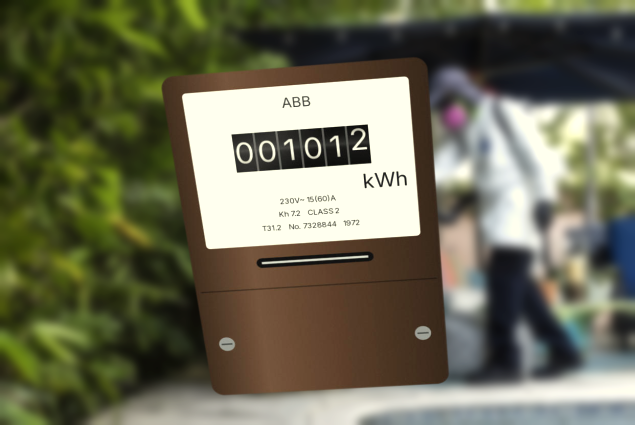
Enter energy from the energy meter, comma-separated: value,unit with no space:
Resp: 1012,kWh
